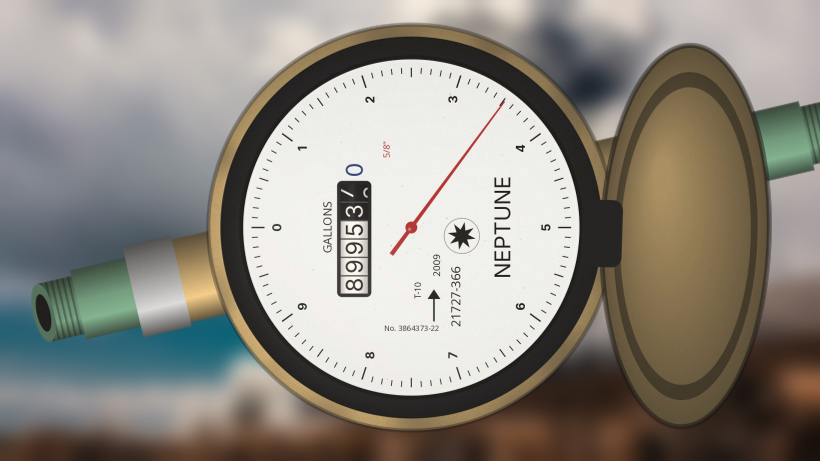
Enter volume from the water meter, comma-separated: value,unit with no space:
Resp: 8995373.5,gal
